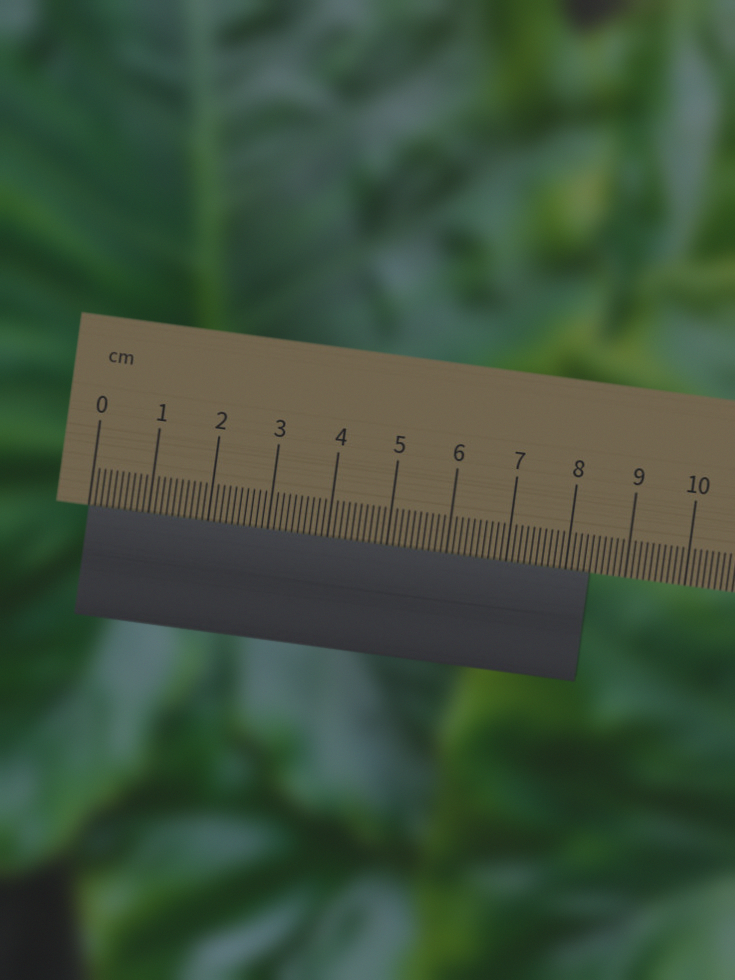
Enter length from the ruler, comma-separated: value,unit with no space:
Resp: 8.4,cm
